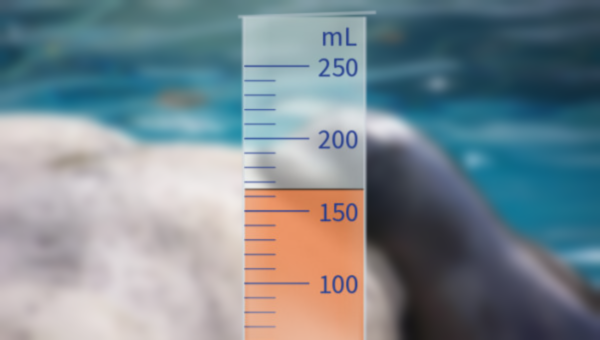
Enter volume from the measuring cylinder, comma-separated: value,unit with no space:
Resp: 165,mL
